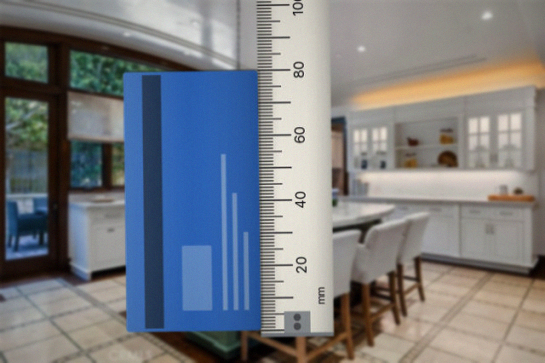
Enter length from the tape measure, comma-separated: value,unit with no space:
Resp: 80,mm
